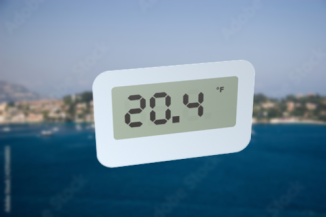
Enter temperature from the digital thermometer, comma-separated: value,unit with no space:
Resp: 20.4,°F
